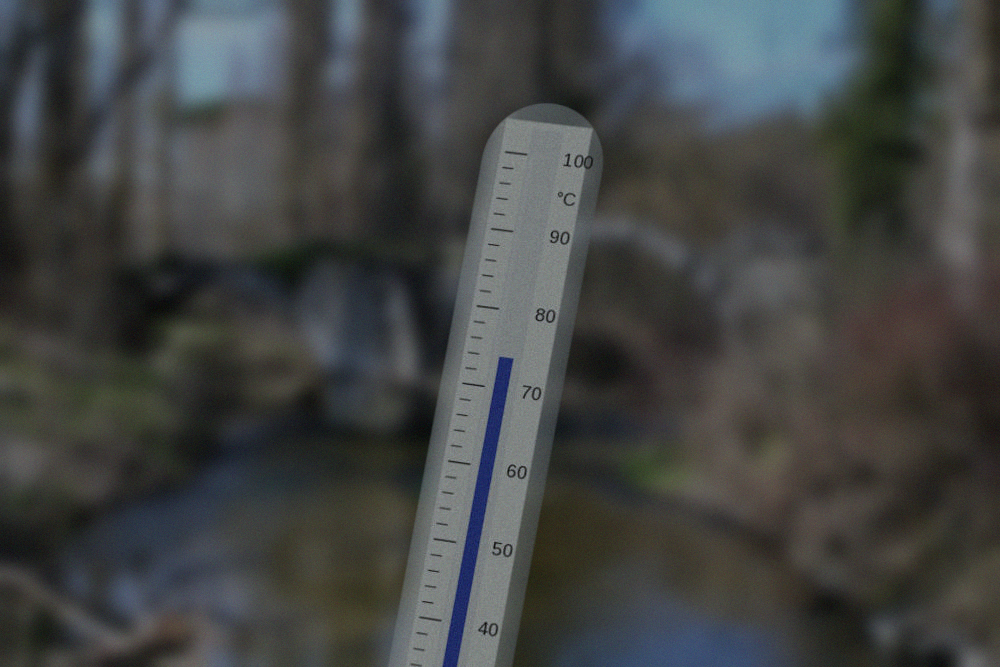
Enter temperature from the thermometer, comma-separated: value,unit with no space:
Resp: 74,°C
